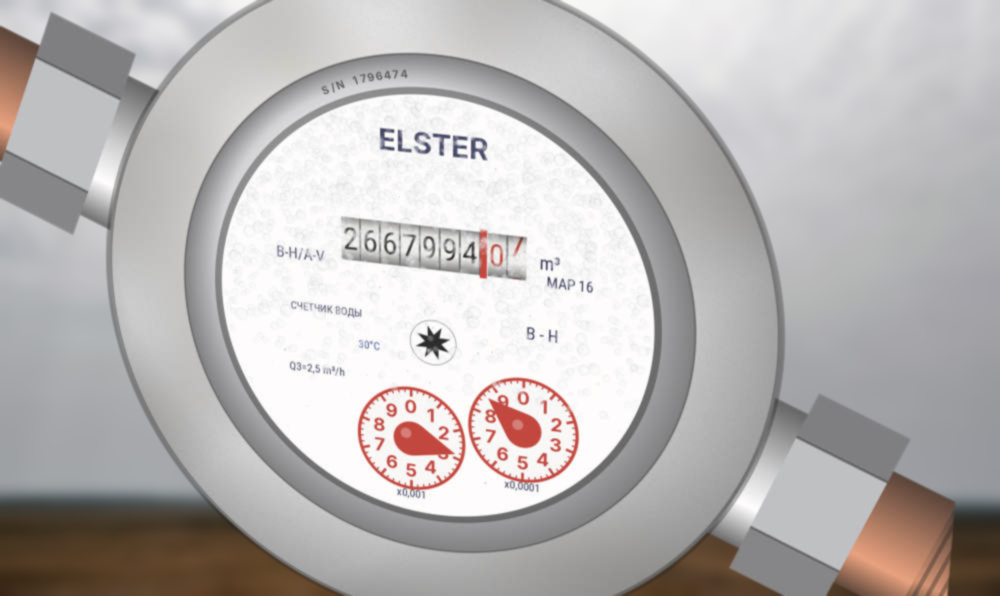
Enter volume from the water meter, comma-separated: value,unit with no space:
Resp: 2667994.0728,m³
